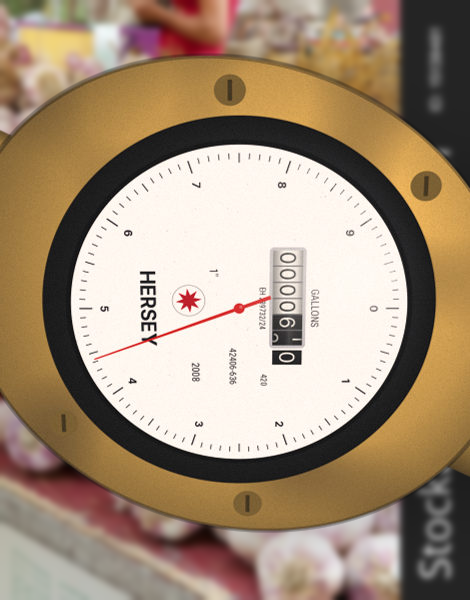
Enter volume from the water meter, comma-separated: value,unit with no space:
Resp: 614.4,gal
